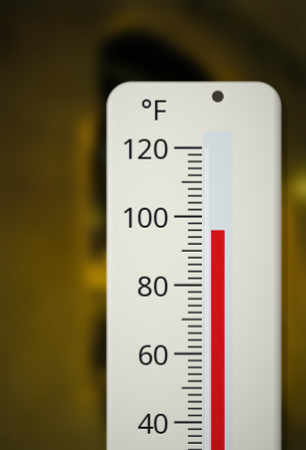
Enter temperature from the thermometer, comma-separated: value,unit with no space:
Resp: 96,°F
